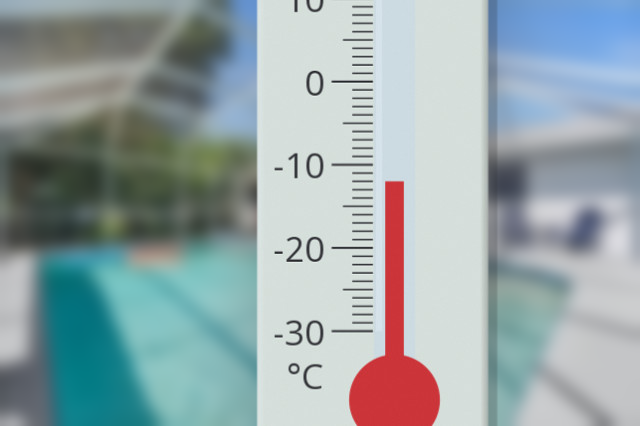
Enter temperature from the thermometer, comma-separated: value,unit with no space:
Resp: -12,°C
